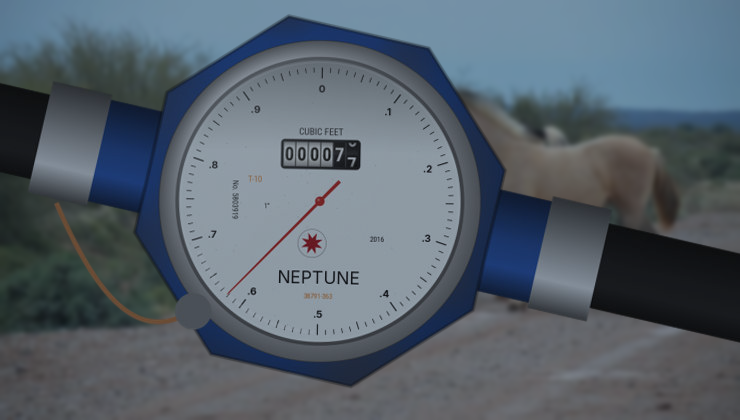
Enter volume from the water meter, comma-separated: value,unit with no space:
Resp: 76.62,ft³
